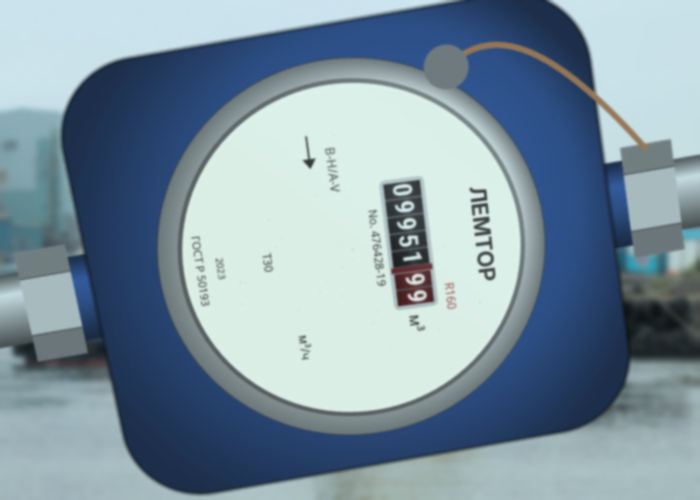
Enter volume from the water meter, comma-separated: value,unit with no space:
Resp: 9951.99,m³
